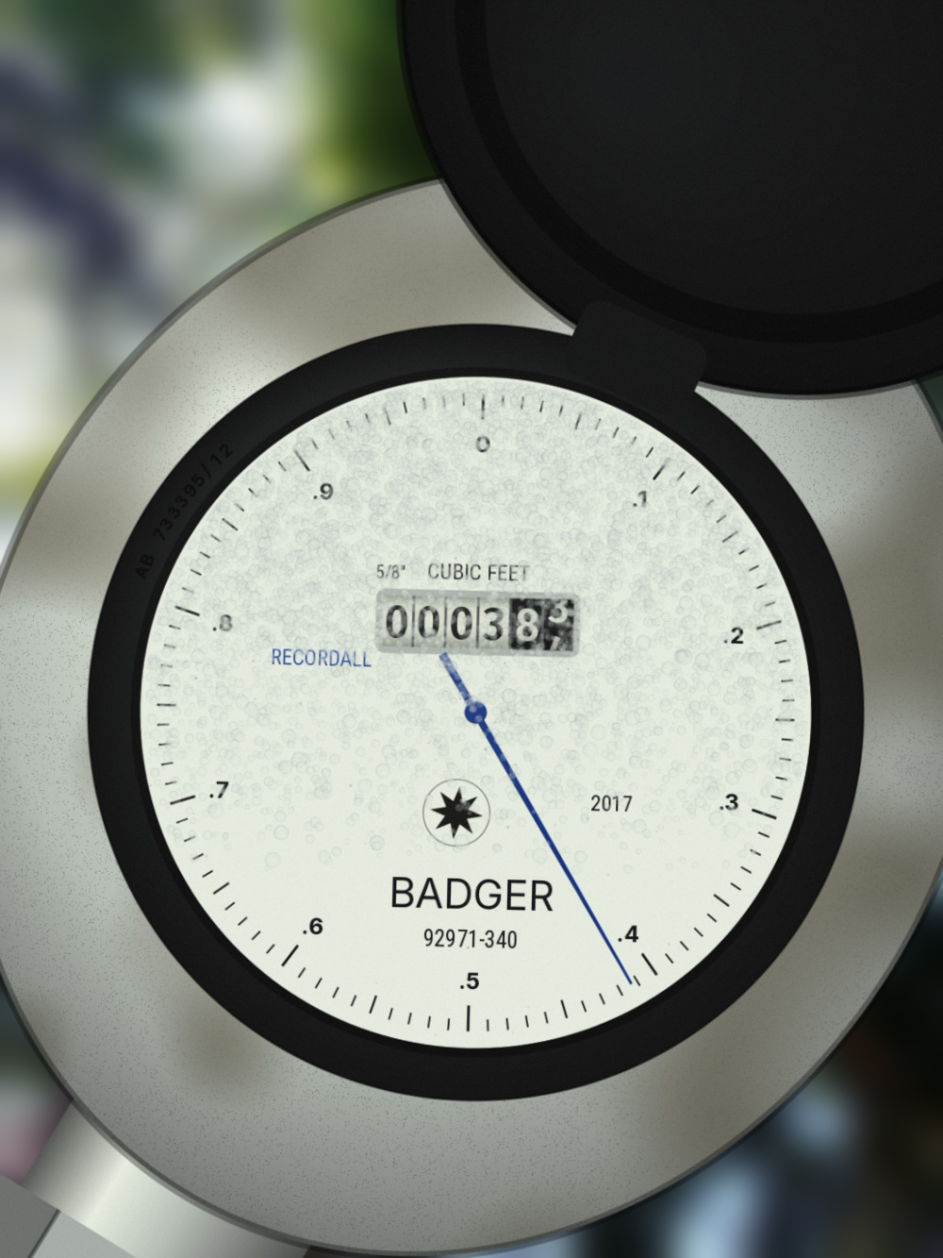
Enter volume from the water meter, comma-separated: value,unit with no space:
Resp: 383.41,ft³
